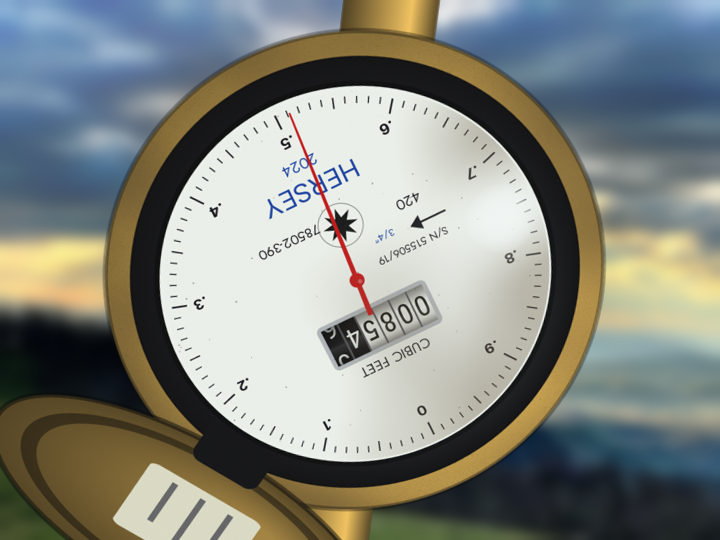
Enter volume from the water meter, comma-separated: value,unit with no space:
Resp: 8545.51,ft³
